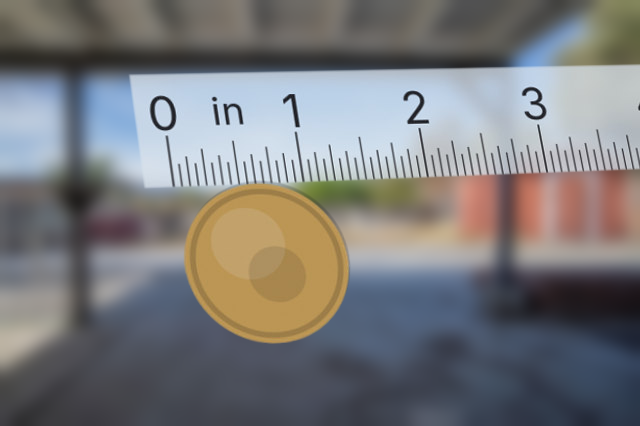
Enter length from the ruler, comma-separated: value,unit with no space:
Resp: 1.25,in
